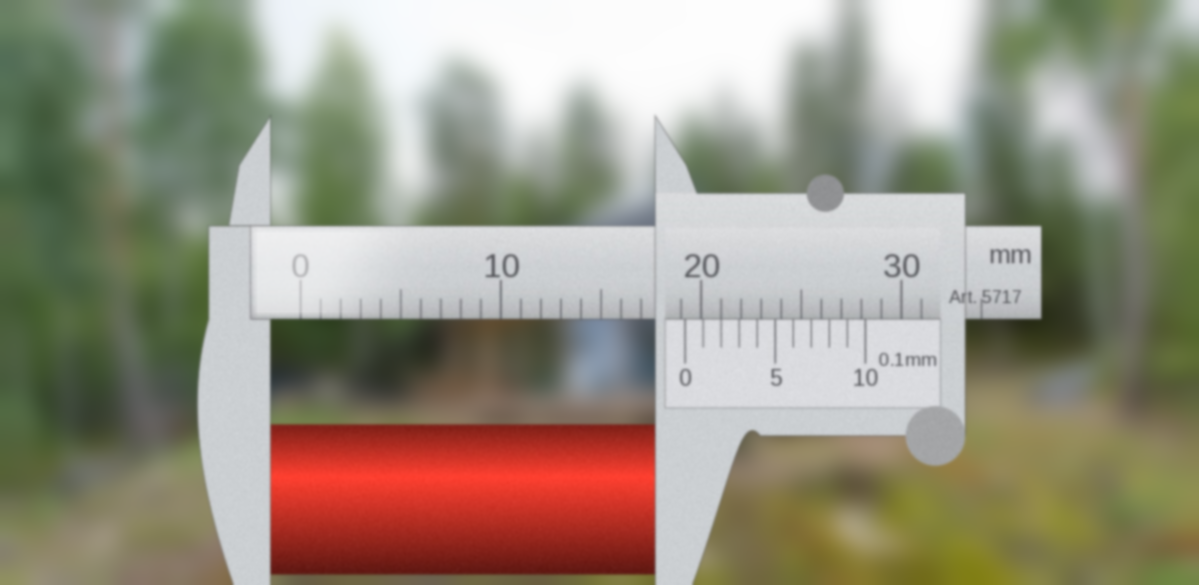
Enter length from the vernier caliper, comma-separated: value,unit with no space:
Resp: 19.2,mm
